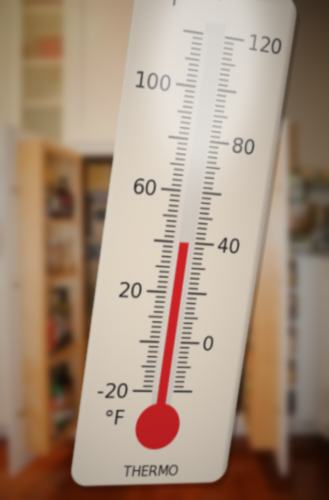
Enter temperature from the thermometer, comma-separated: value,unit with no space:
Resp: 40,°F
